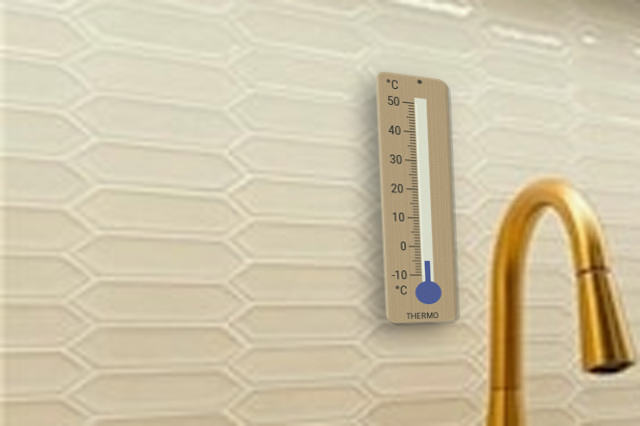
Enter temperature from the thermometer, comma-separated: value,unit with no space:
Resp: -5,°C
